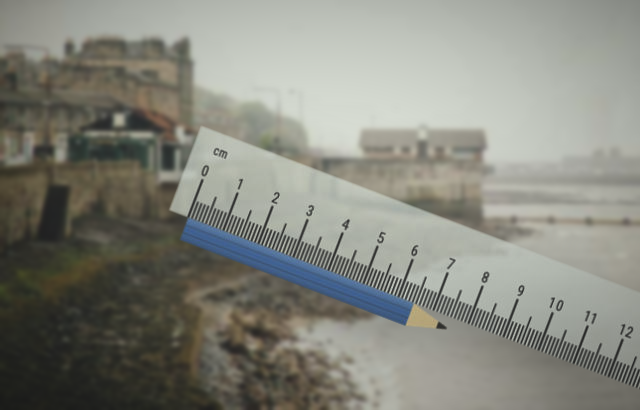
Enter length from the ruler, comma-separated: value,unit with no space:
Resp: 7.5,cm
